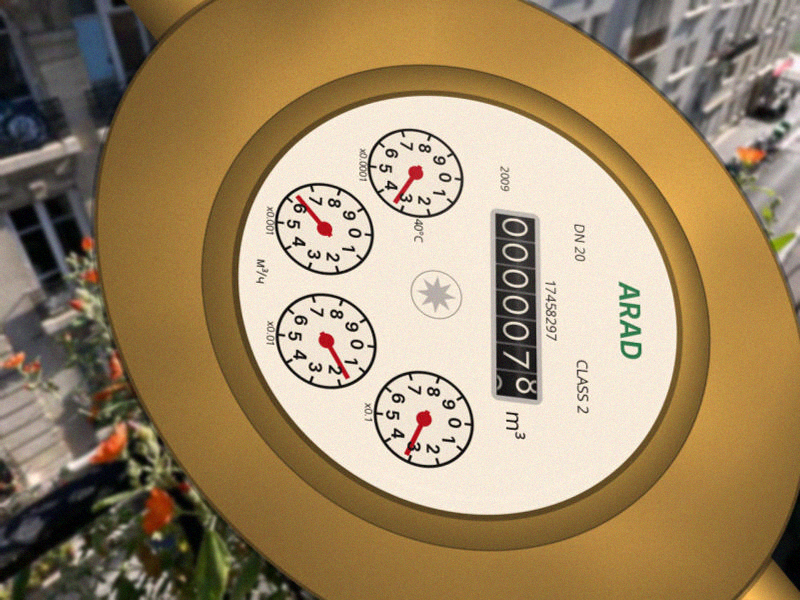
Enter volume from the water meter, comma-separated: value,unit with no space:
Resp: 78.3163,m³
